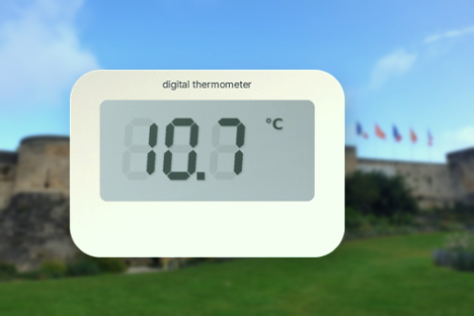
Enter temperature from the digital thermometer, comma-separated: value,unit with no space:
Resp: 10.7,°C
